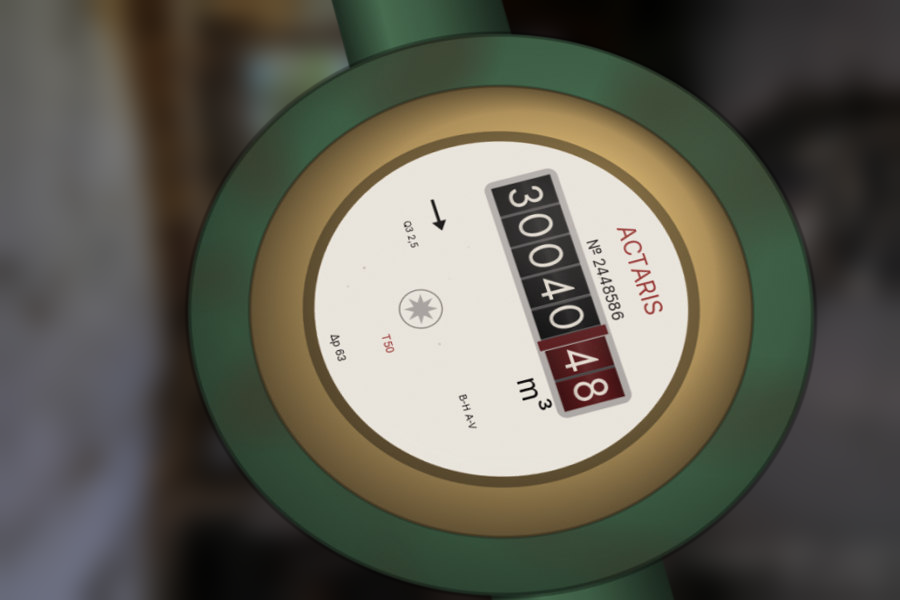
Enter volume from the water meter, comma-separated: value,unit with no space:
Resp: 30040.48,m³
